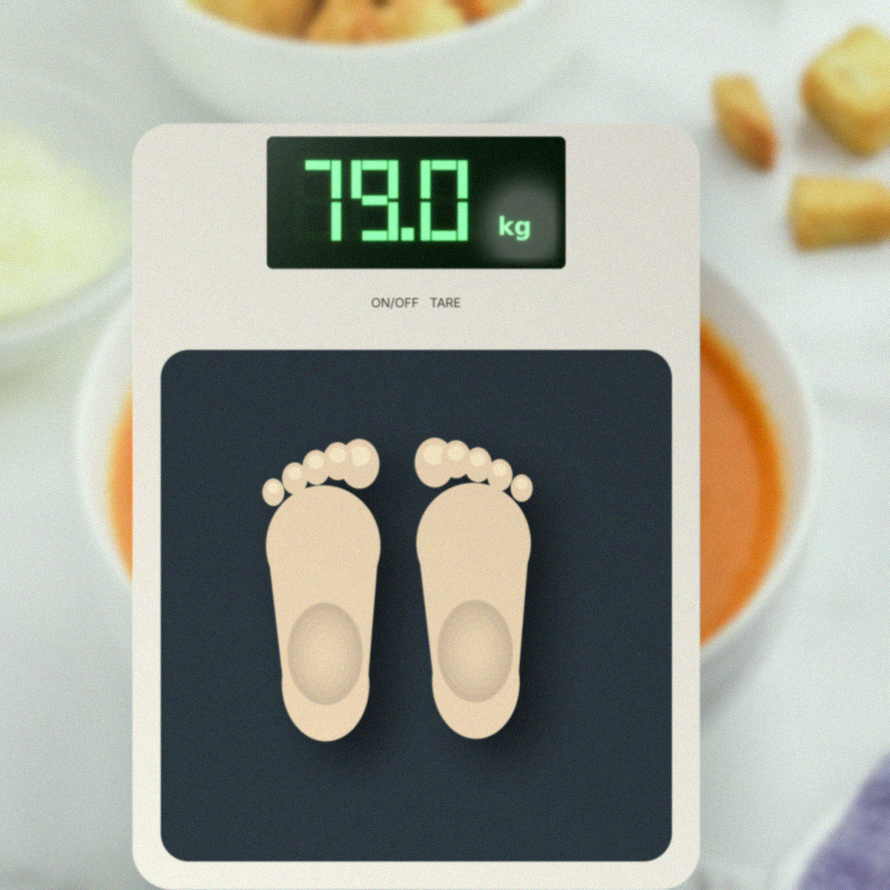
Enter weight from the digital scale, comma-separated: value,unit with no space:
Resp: 79.0,kg
